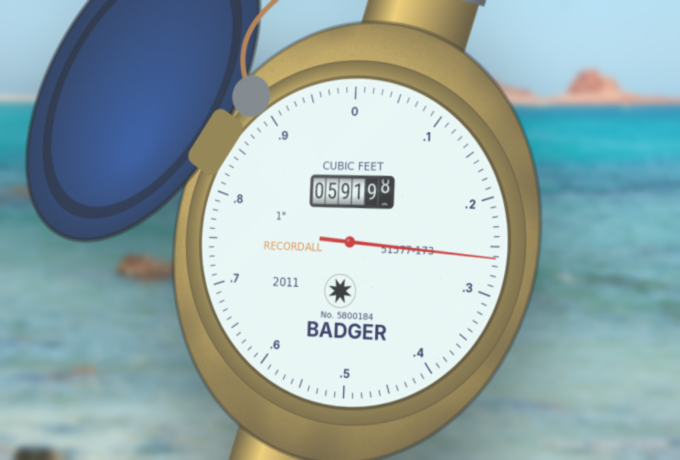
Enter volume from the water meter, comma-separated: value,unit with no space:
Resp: 59198.26,ft³
